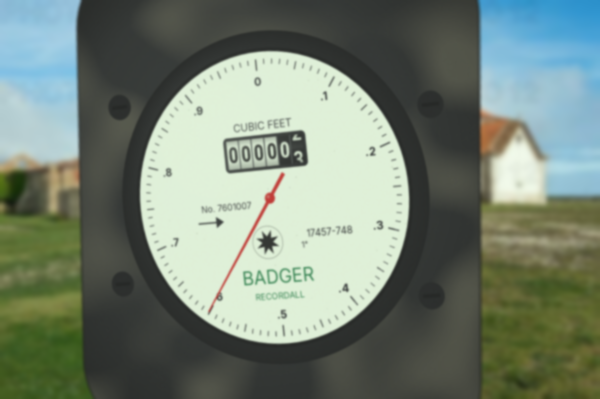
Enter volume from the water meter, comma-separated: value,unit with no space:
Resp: 2.60,ft³
